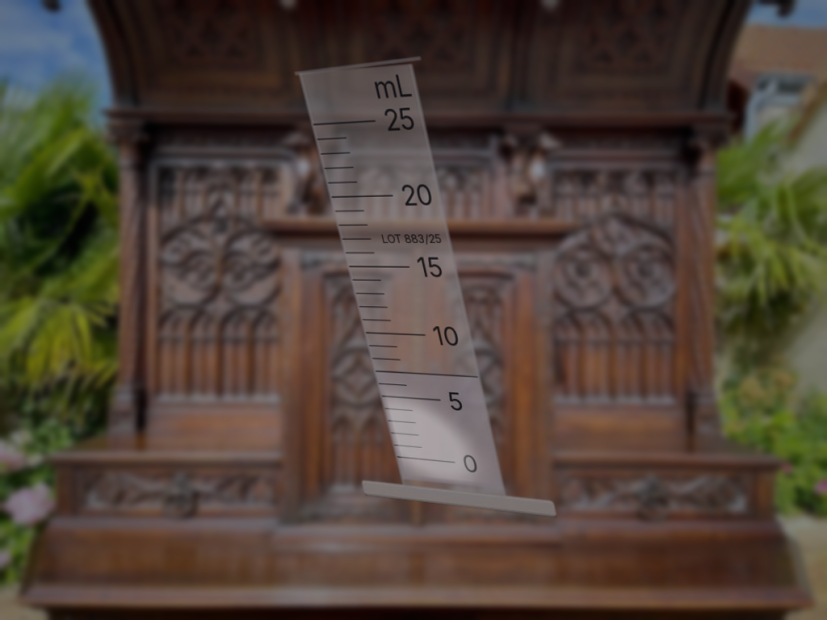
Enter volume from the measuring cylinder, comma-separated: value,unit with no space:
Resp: 7,mL
